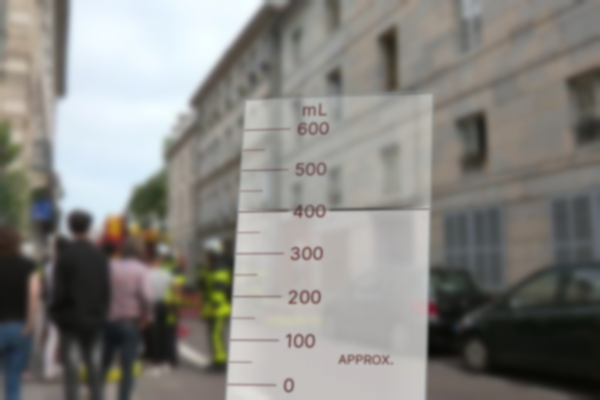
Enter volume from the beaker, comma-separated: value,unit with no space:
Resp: 400,mL
